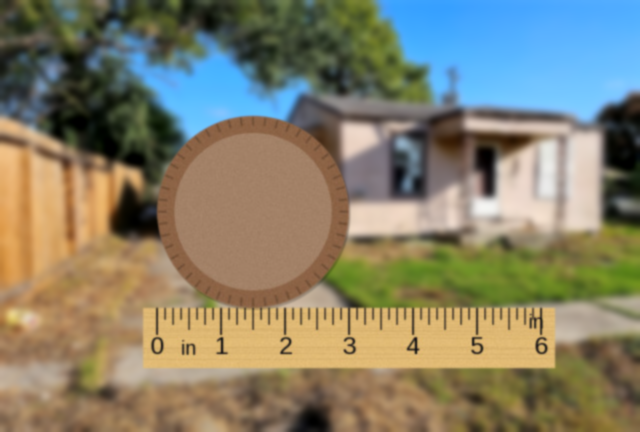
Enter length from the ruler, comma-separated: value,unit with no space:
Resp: 3,in
